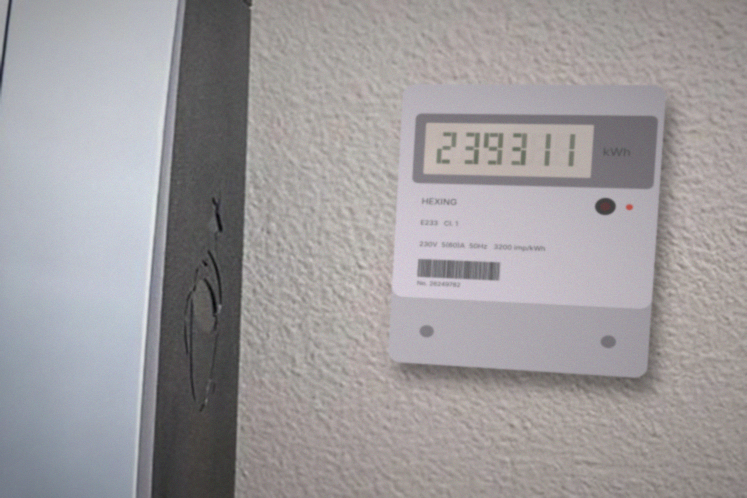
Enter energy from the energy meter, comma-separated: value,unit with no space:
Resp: 239311,kWh
